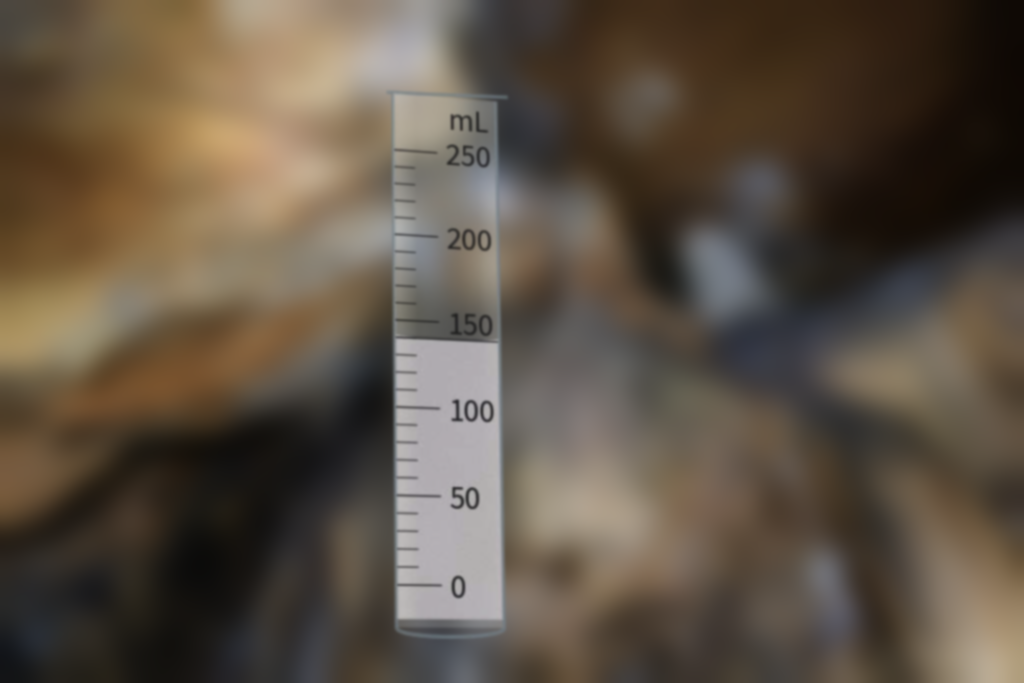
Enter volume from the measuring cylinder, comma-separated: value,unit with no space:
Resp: 140,mL
